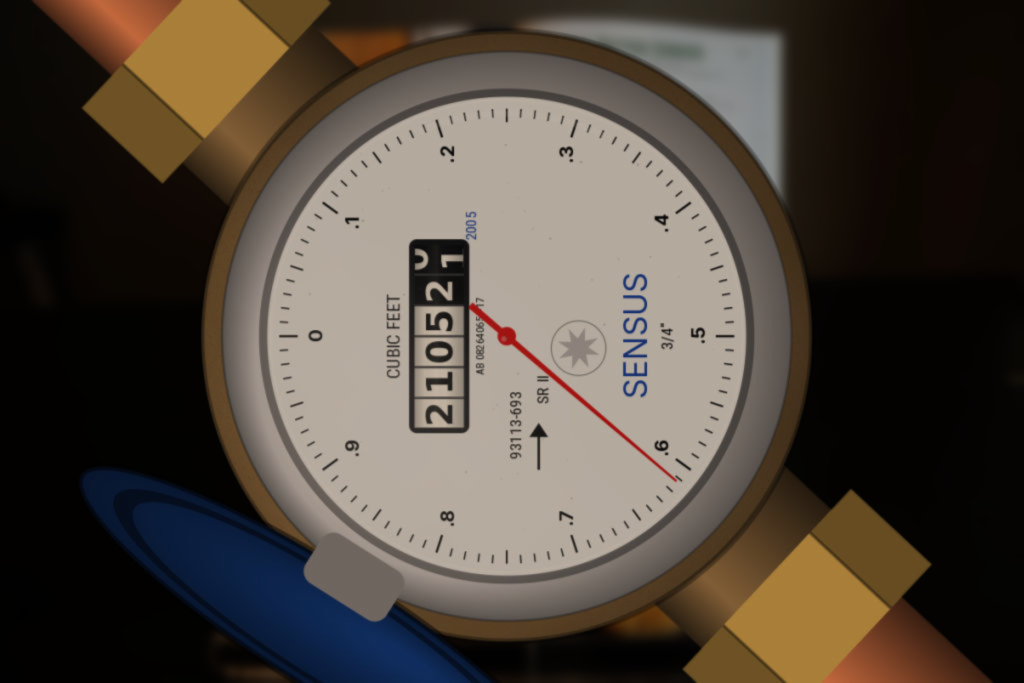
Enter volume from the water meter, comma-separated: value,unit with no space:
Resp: 210520.61,ft³
